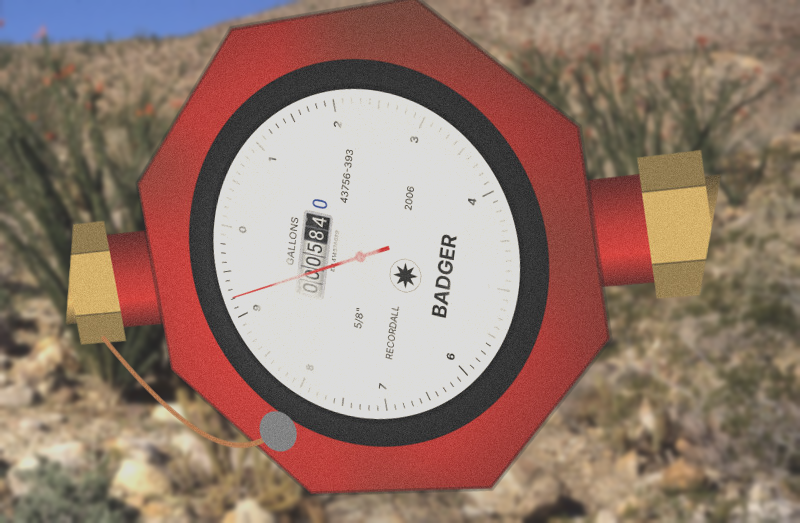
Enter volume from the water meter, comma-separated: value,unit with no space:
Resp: 5839.2,gal
